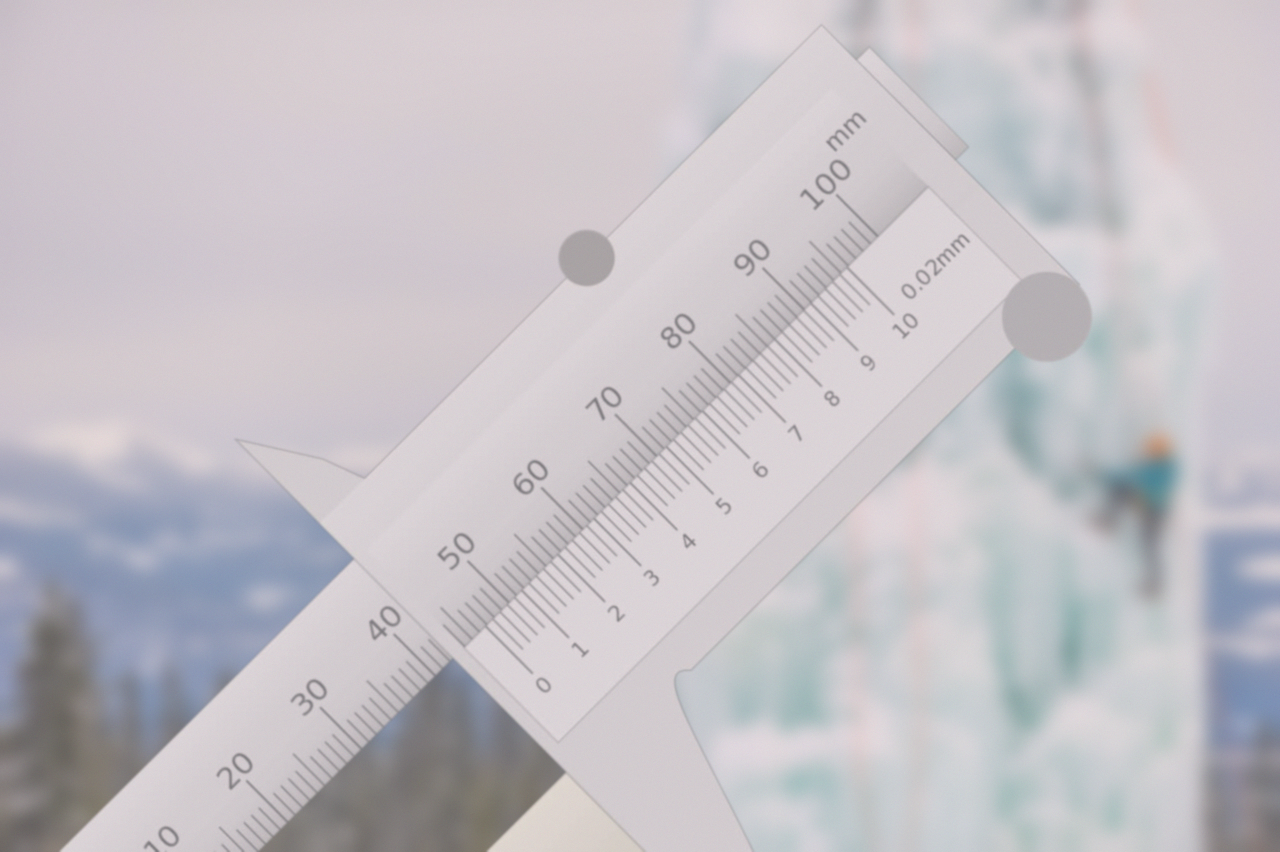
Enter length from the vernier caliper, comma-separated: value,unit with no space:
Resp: 46.8,mm
